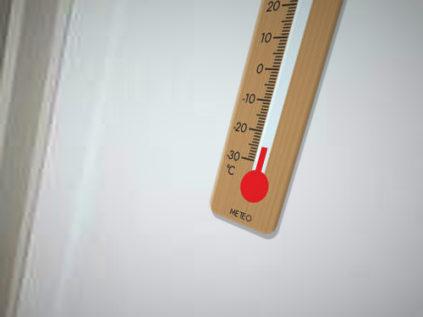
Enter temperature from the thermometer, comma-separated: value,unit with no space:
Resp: -25,°C
